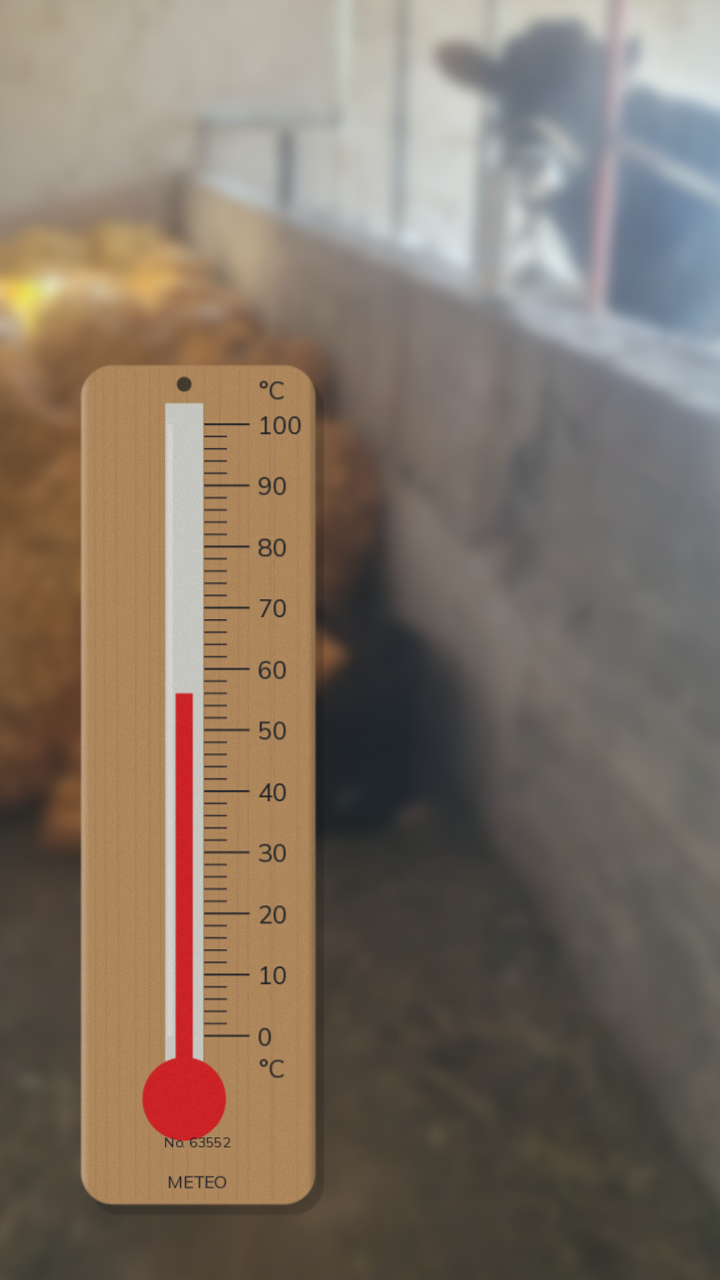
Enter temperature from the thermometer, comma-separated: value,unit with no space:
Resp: 56,°C
